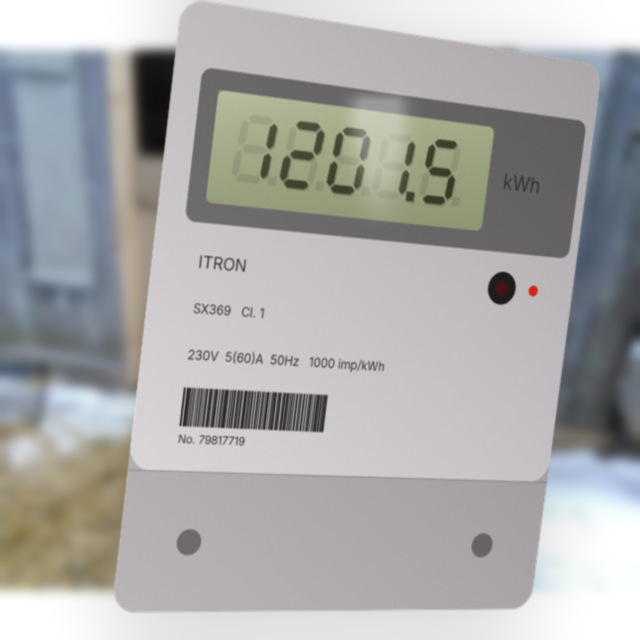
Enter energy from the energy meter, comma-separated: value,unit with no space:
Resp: 1201.5,kWh
